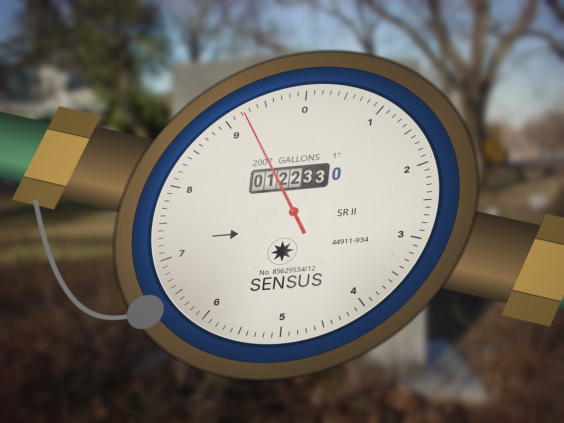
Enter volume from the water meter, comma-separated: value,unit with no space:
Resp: 122329.2,gal
